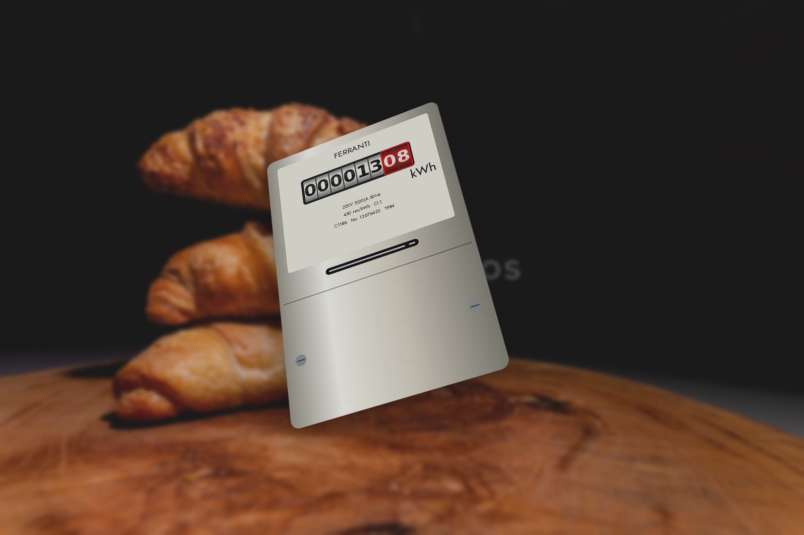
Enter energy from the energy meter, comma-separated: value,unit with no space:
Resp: 13.08,kWh
